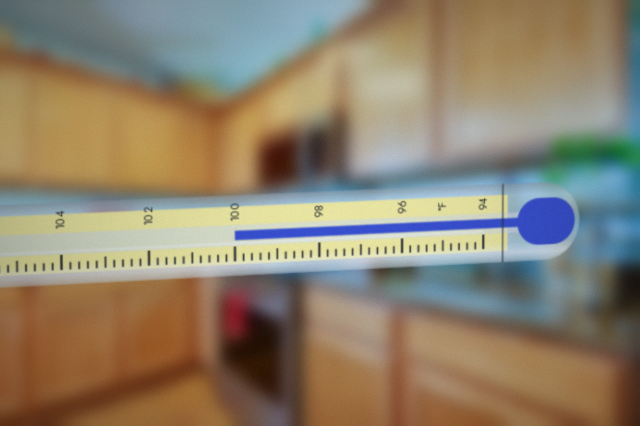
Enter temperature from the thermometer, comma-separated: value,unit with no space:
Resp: 100,°F
